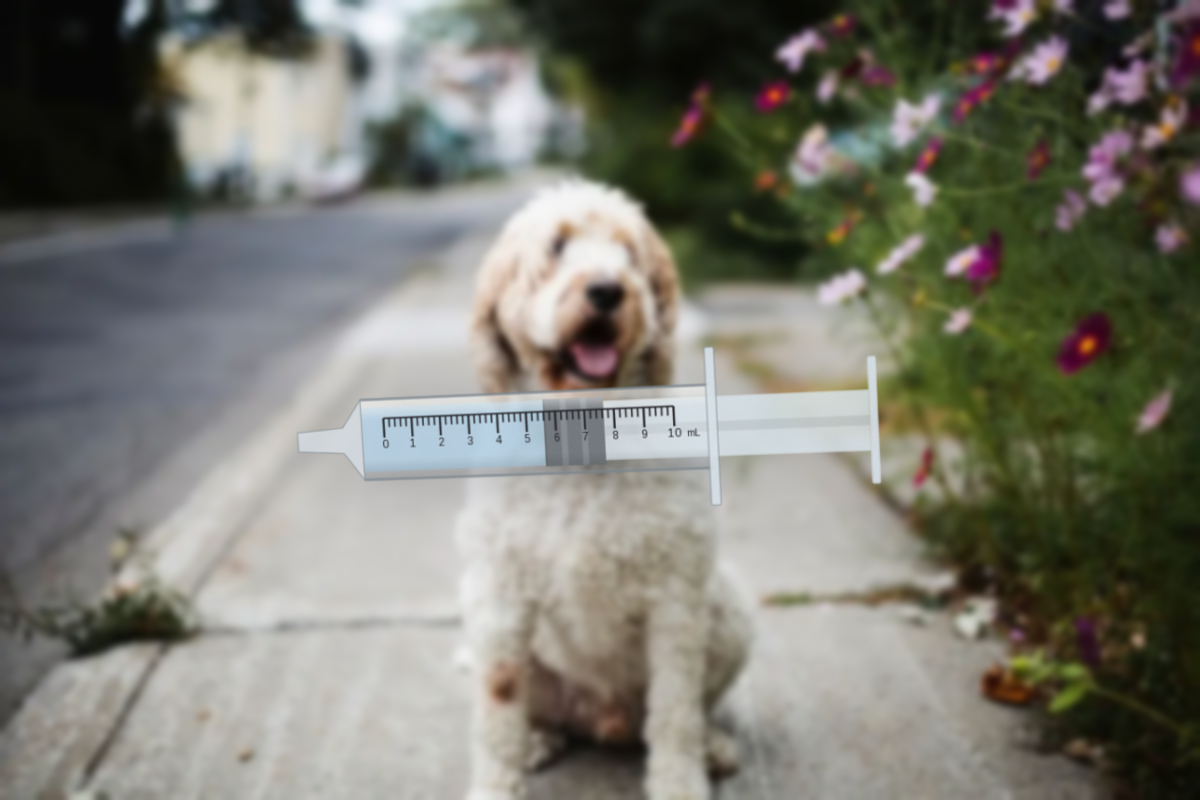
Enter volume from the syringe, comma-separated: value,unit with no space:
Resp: 5.6,mL
